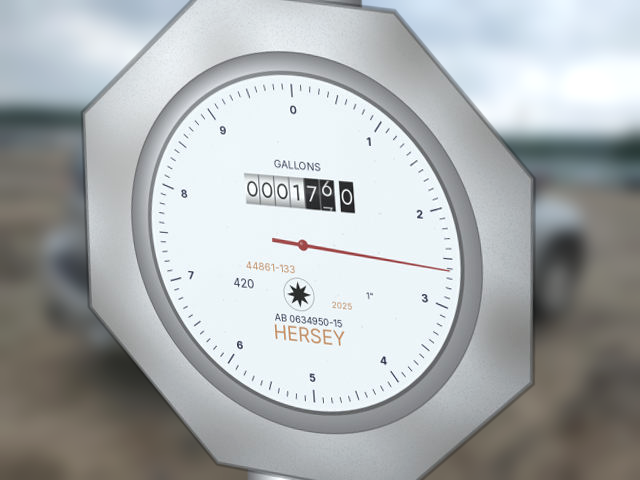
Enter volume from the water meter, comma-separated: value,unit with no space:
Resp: 1762.6,gal
